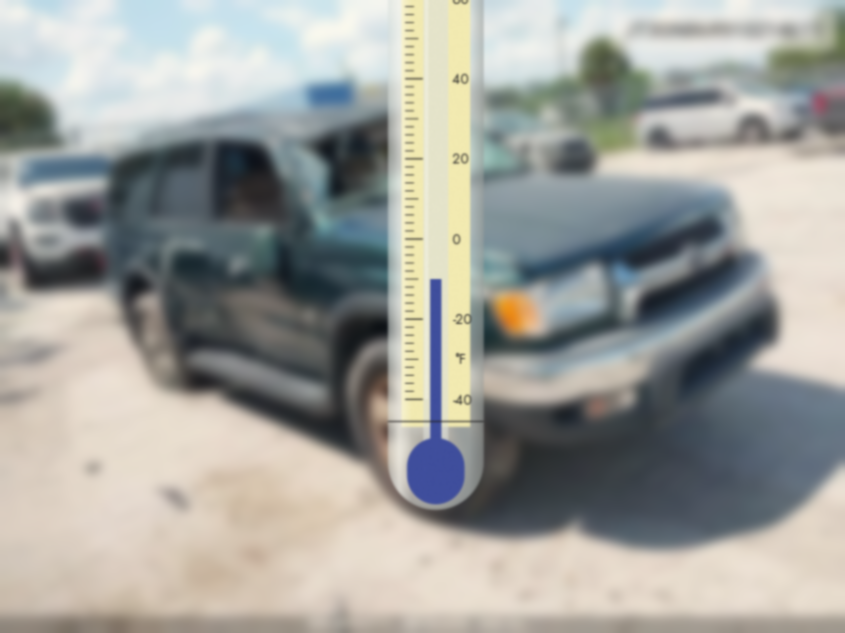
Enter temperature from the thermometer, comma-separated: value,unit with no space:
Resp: -10,°F
